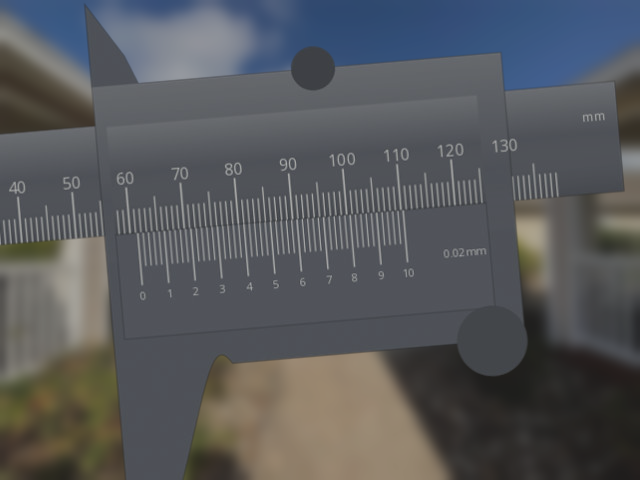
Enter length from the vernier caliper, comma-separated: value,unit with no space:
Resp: 61.4,mm
